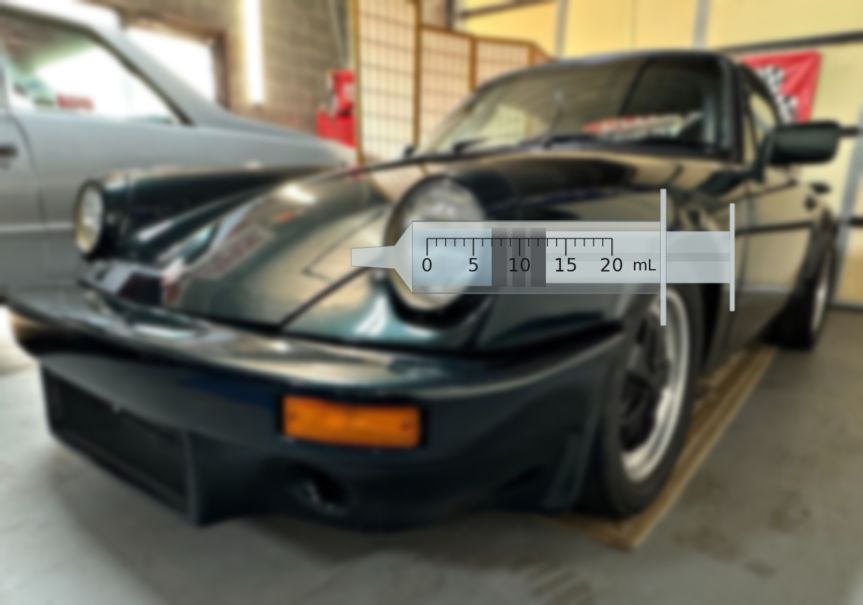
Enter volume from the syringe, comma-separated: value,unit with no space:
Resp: 7,mL
